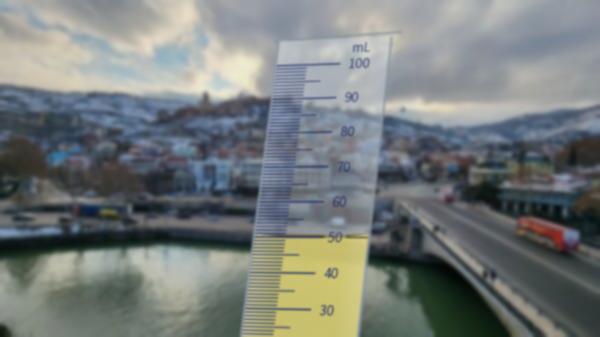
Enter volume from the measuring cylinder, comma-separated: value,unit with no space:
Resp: 50,mL
